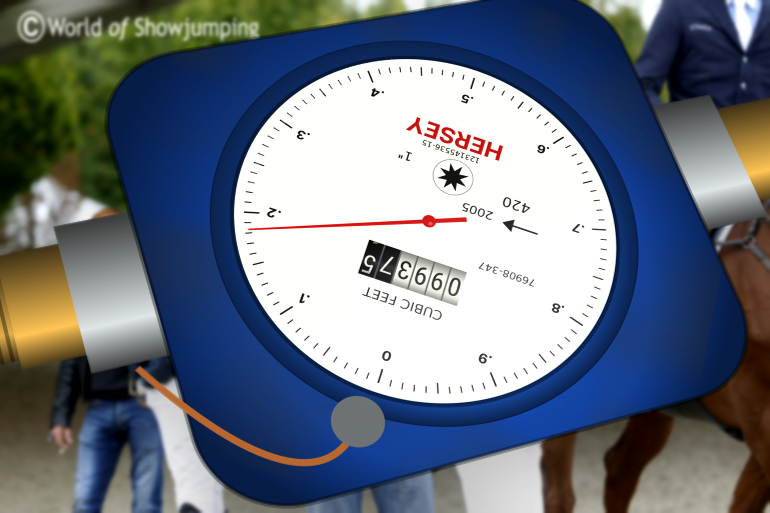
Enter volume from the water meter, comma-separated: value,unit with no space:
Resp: 99375.18,ft³
